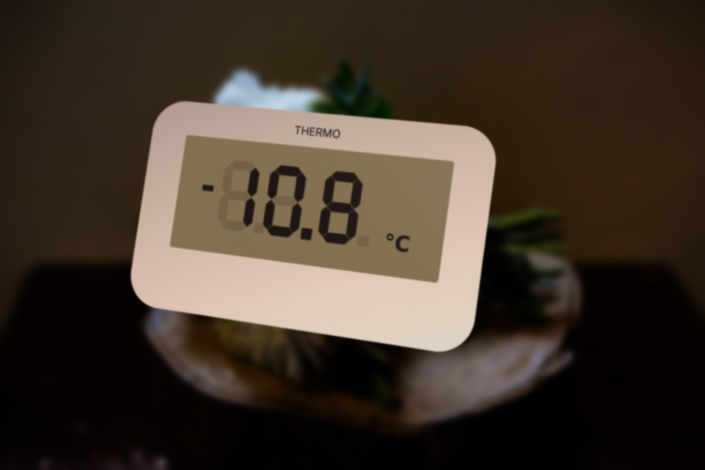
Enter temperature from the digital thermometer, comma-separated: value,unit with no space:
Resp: -10.8,°C
